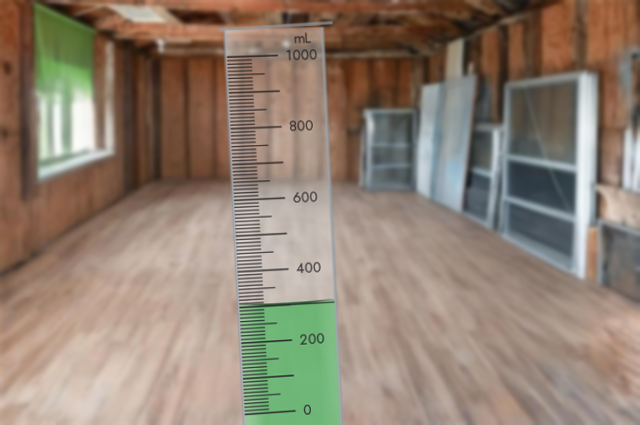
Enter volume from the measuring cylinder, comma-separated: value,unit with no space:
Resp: 300,mL
